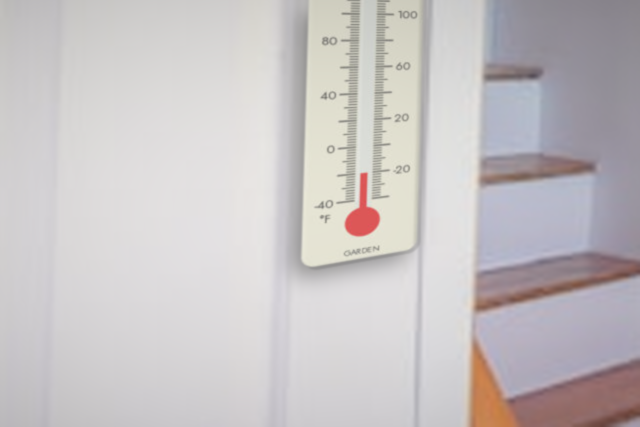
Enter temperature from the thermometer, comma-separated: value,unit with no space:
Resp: -20,°F
